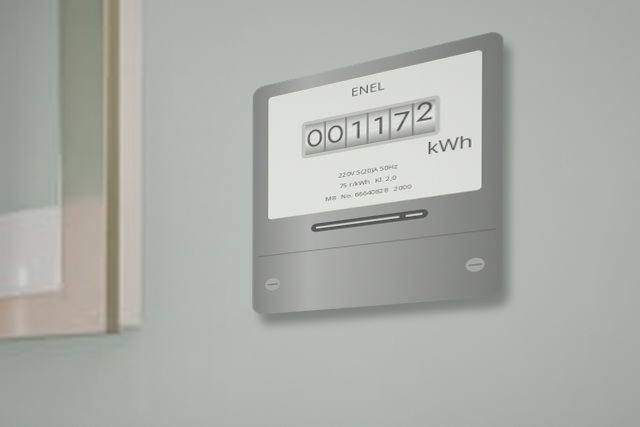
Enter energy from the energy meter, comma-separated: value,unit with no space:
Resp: 1172,kWh
